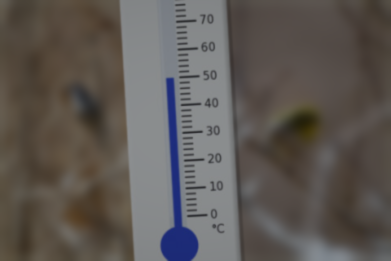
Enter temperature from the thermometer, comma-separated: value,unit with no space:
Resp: 50,°C
